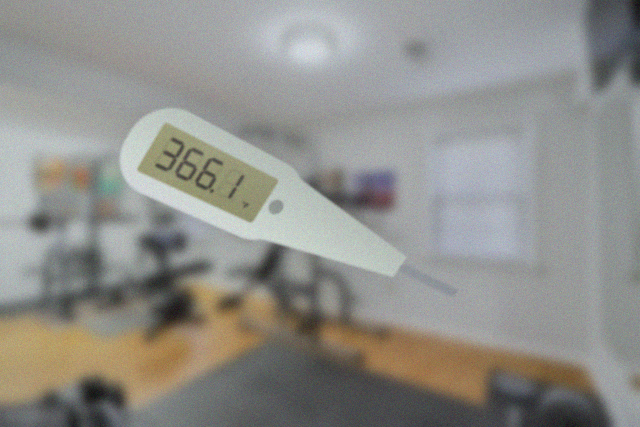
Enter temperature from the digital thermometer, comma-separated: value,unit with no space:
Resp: 366.1,°F
